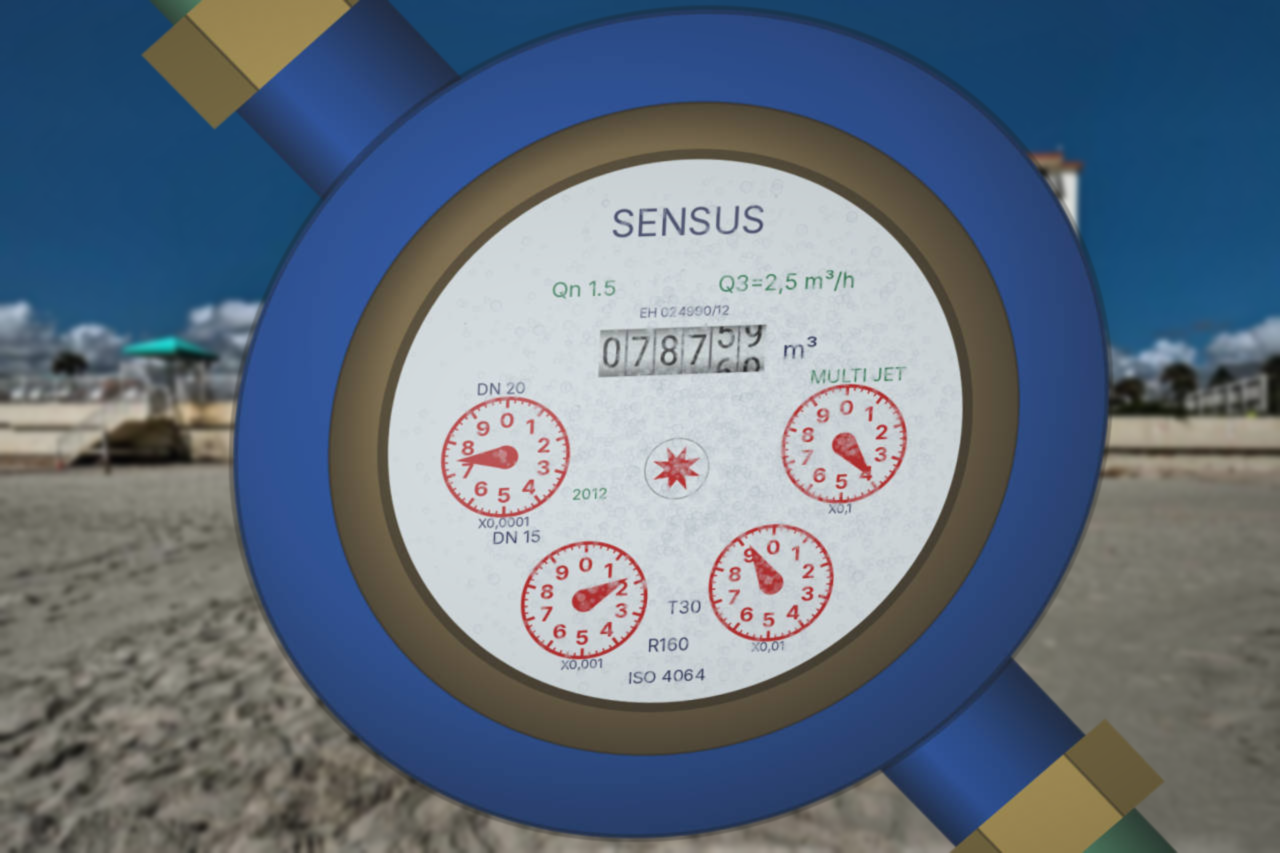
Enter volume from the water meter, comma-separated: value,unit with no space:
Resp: 78759.3917,m³
